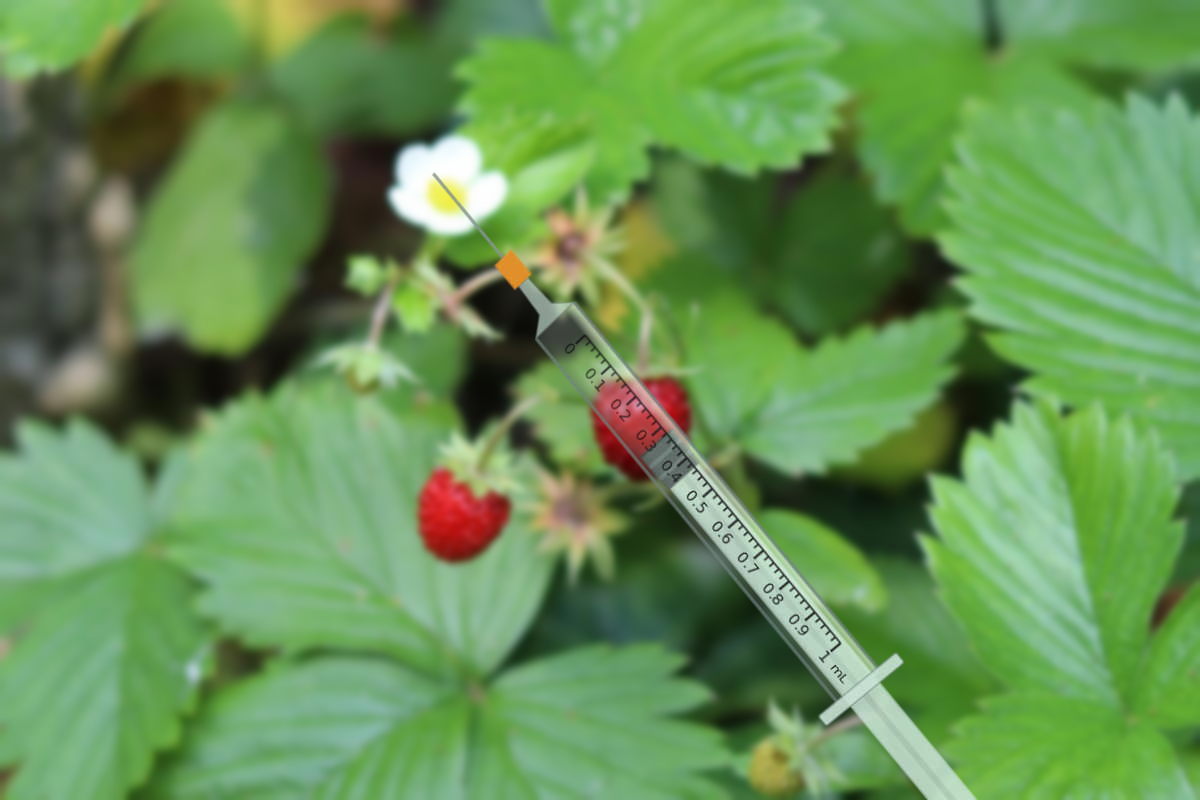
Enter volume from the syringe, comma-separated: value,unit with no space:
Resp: 0.32,mL
